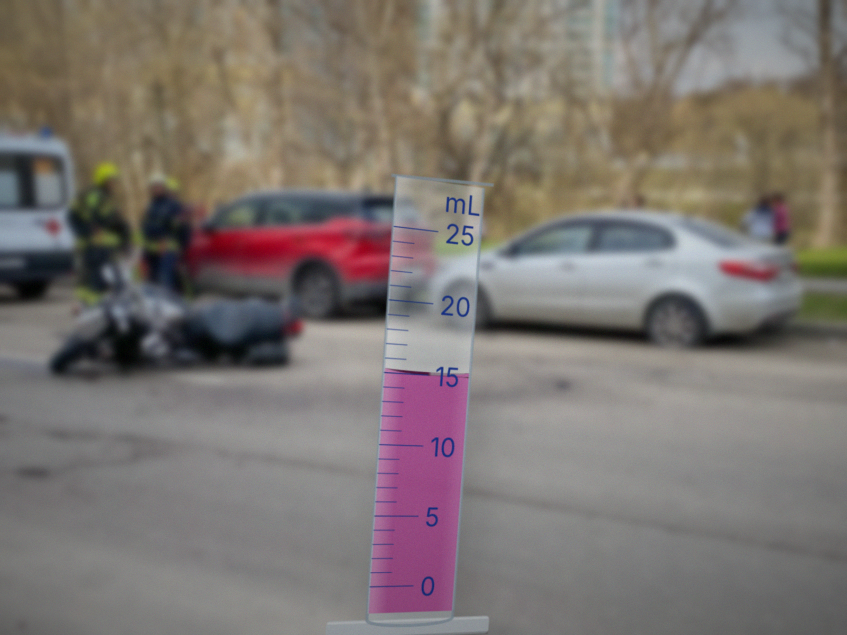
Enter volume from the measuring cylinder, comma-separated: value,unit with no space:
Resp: 15,mL
